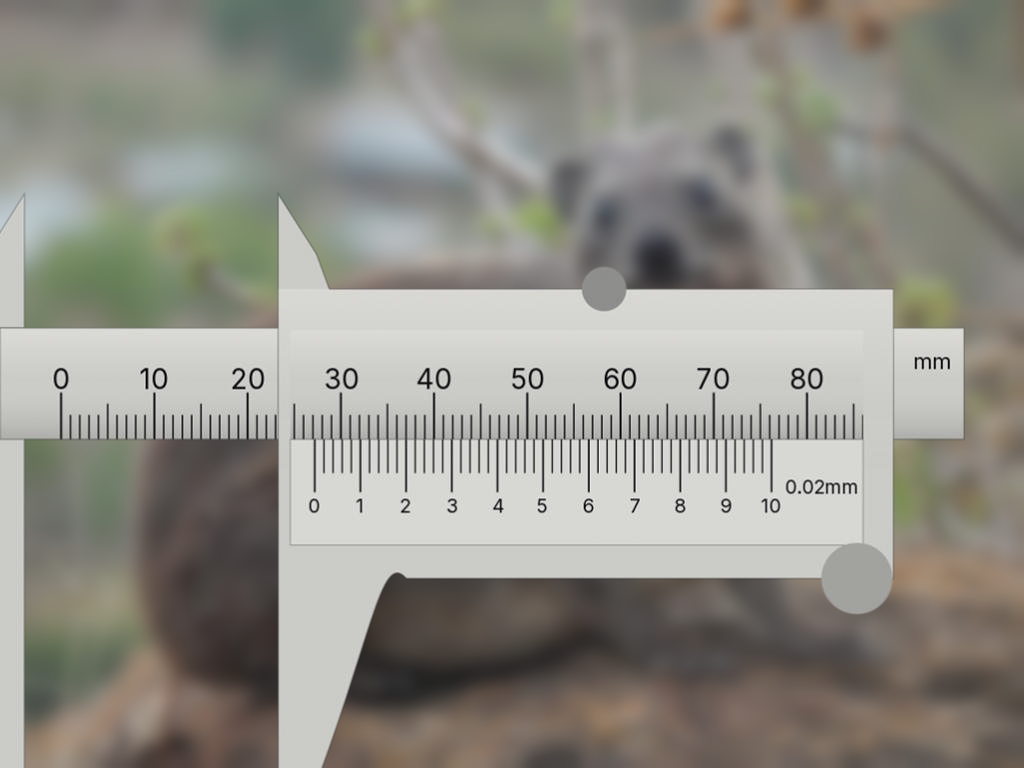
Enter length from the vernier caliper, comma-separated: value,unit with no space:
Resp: 27.2,mm
